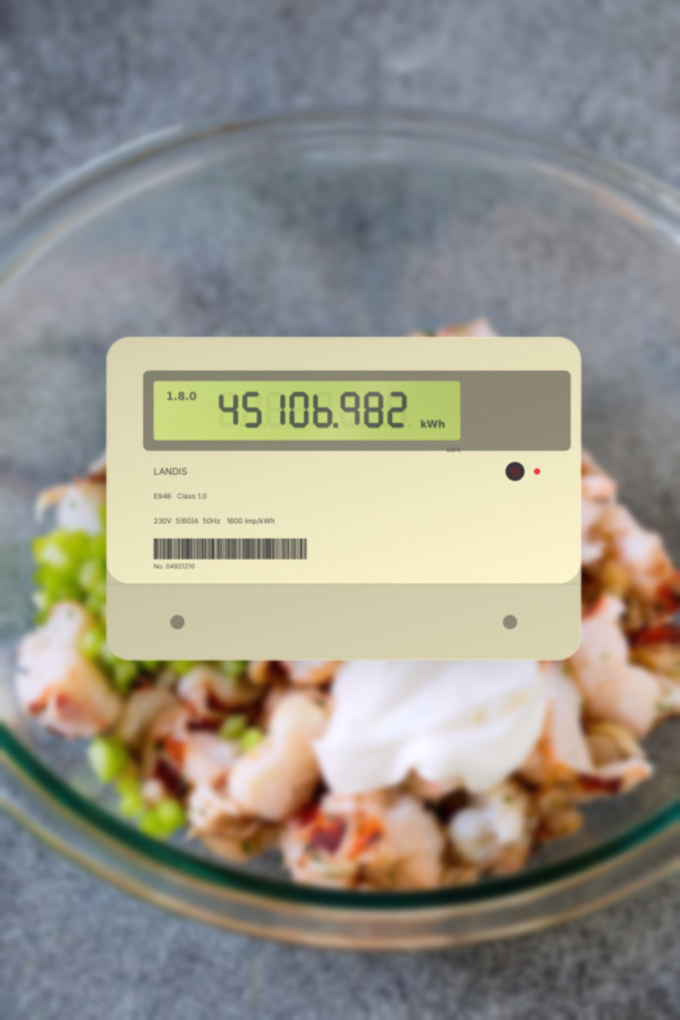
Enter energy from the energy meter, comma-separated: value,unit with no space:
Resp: 45106.982,kWh
